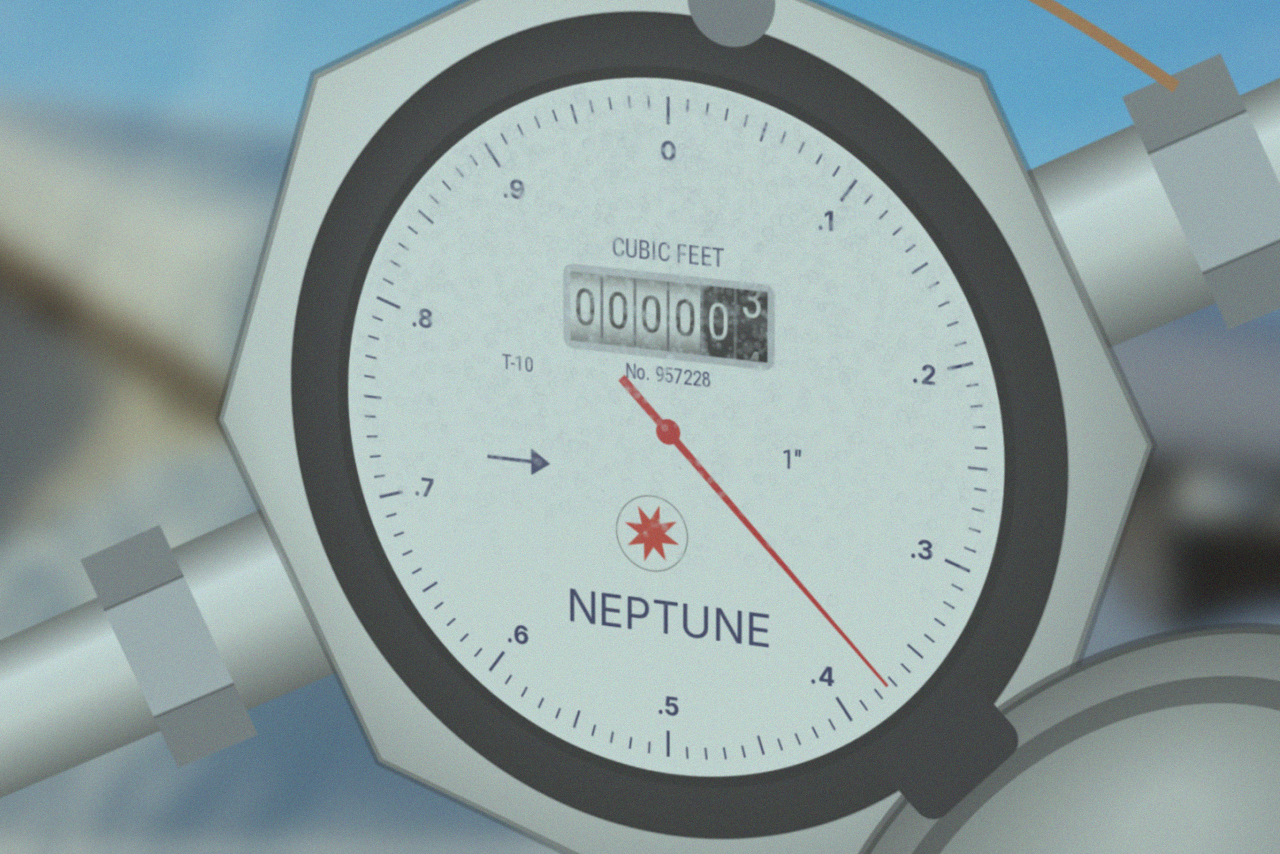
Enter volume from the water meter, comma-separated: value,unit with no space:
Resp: 3.37,ft³
